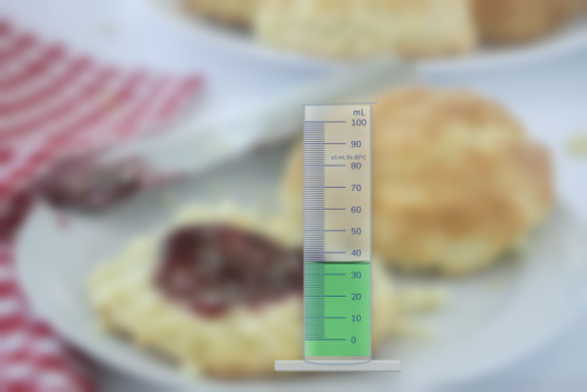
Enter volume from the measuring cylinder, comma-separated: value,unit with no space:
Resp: 35,mL
